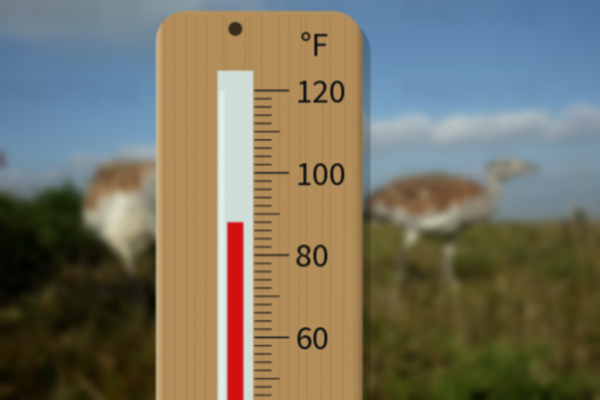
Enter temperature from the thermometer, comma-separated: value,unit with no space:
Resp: 88,°F
